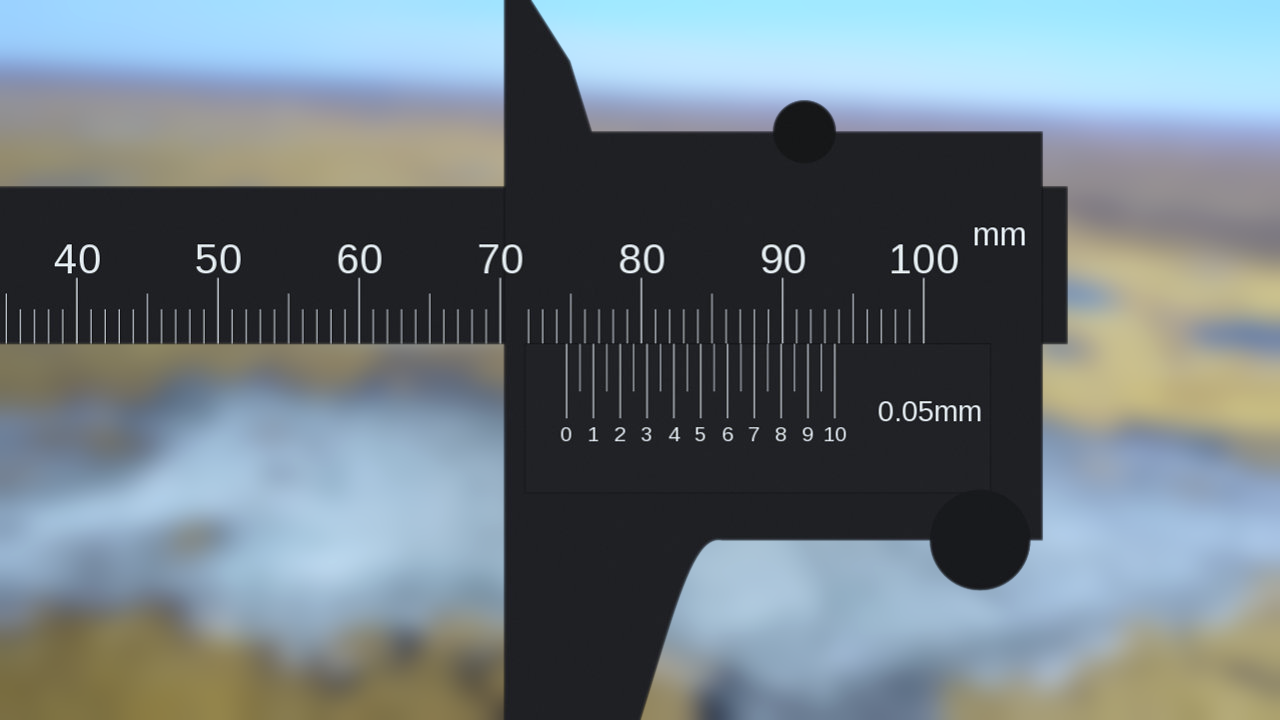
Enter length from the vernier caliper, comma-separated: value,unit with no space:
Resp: 74.7,mm
